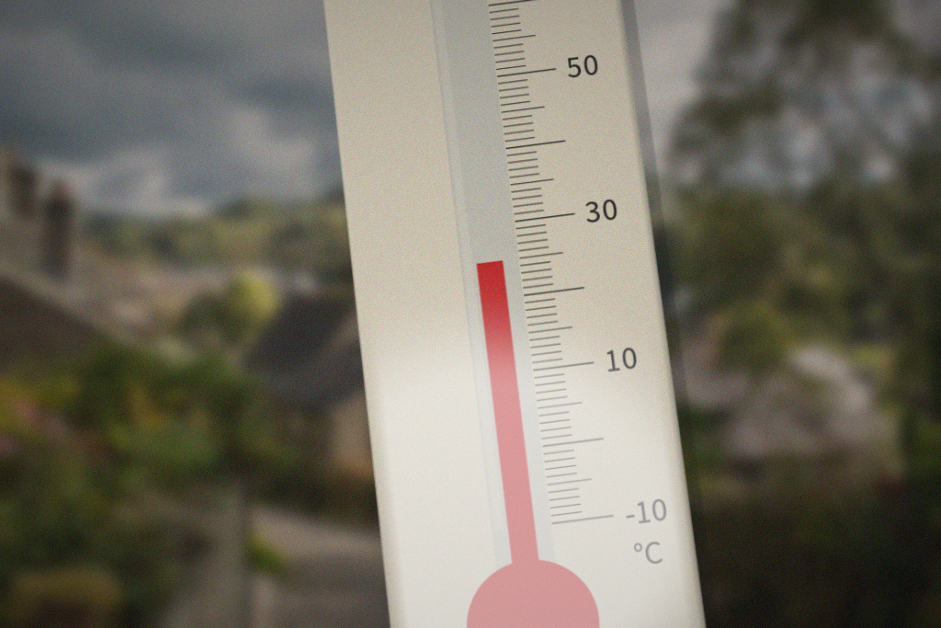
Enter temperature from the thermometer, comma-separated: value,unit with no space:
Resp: 25,°C
